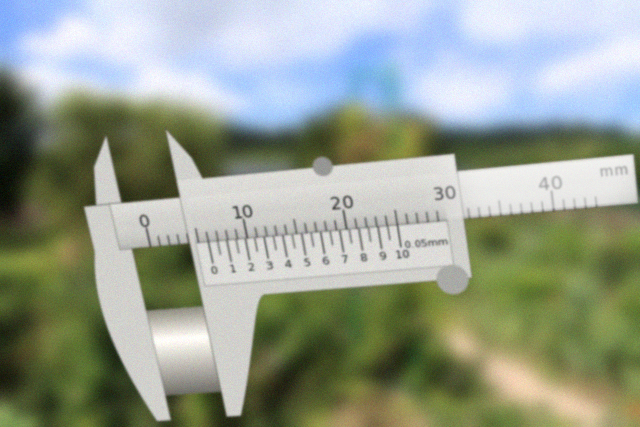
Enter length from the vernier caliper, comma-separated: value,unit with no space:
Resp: 6.0,mm
